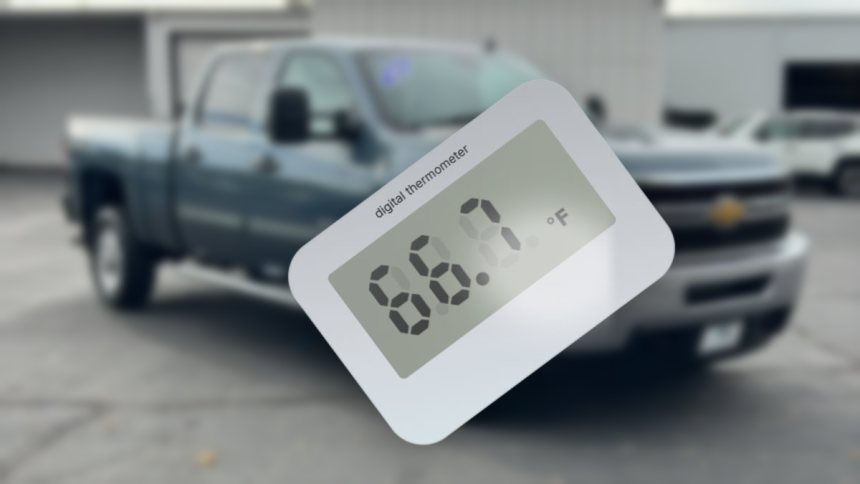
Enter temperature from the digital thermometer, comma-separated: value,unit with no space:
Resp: 66.7,°F
